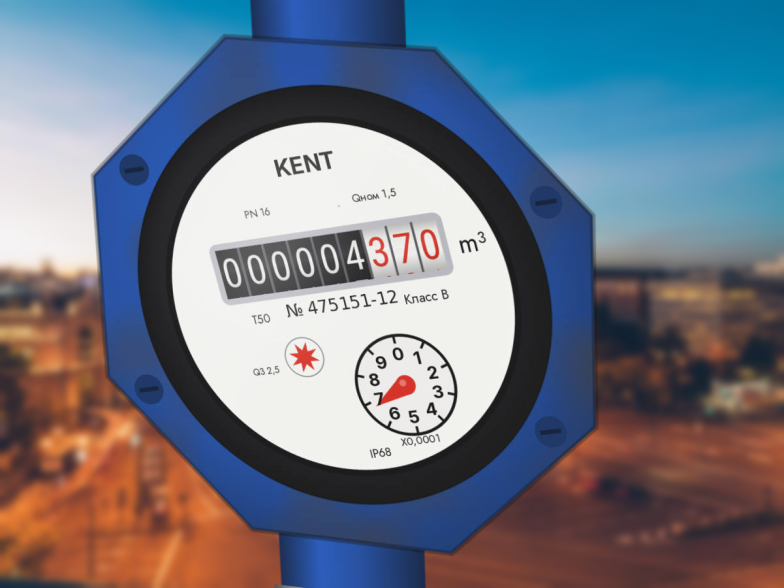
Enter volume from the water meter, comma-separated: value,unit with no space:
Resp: 4.3706,m³
